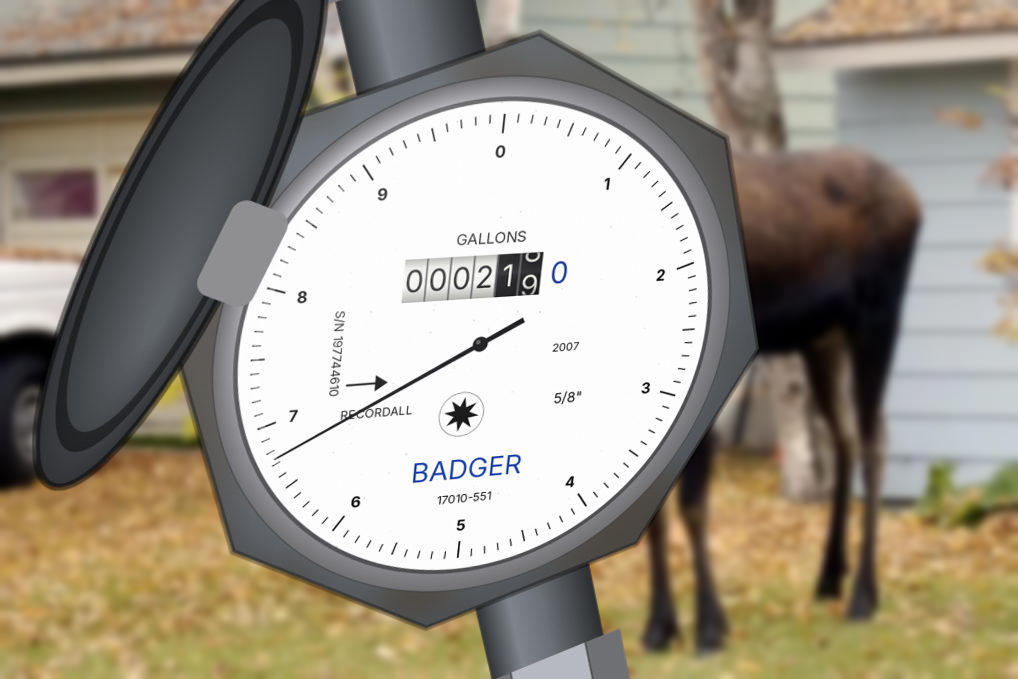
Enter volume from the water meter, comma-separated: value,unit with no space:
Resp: 2186.7,gal
